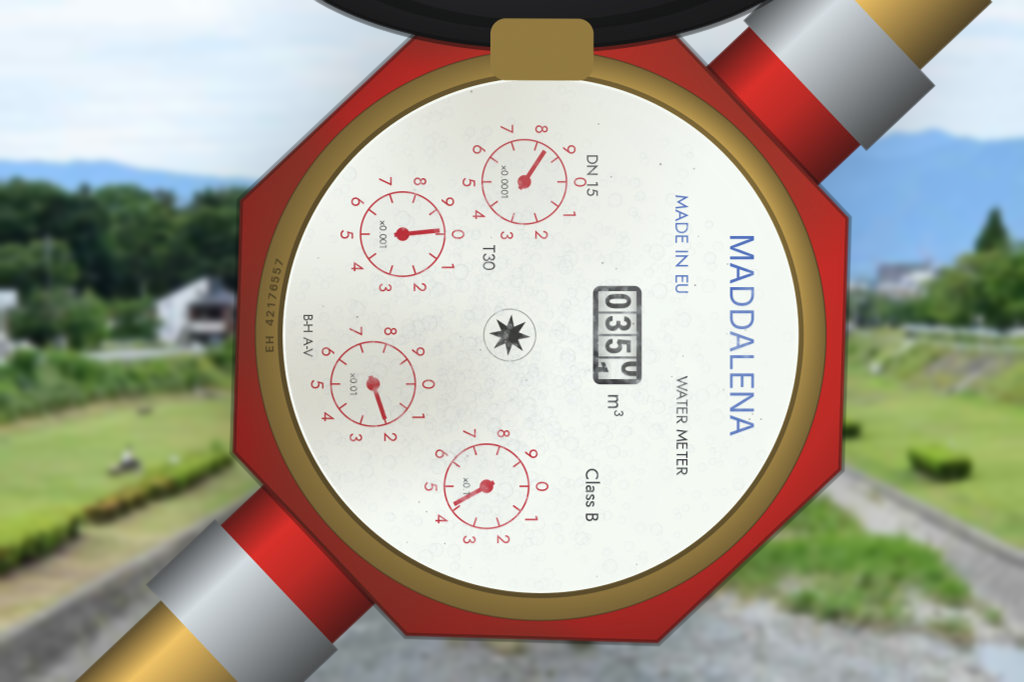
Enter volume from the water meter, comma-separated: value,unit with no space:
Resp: 350.4198,m³
